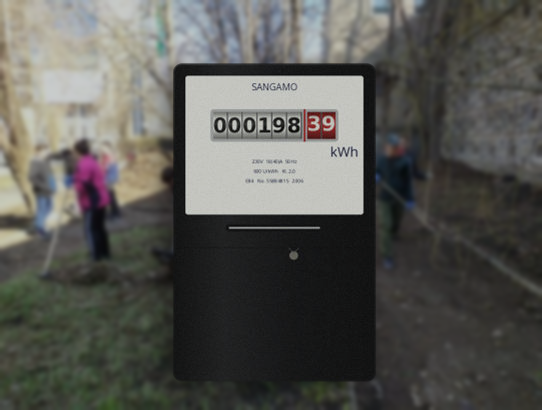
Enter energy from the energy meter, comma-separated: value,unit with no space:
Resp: 198.39,kWh
